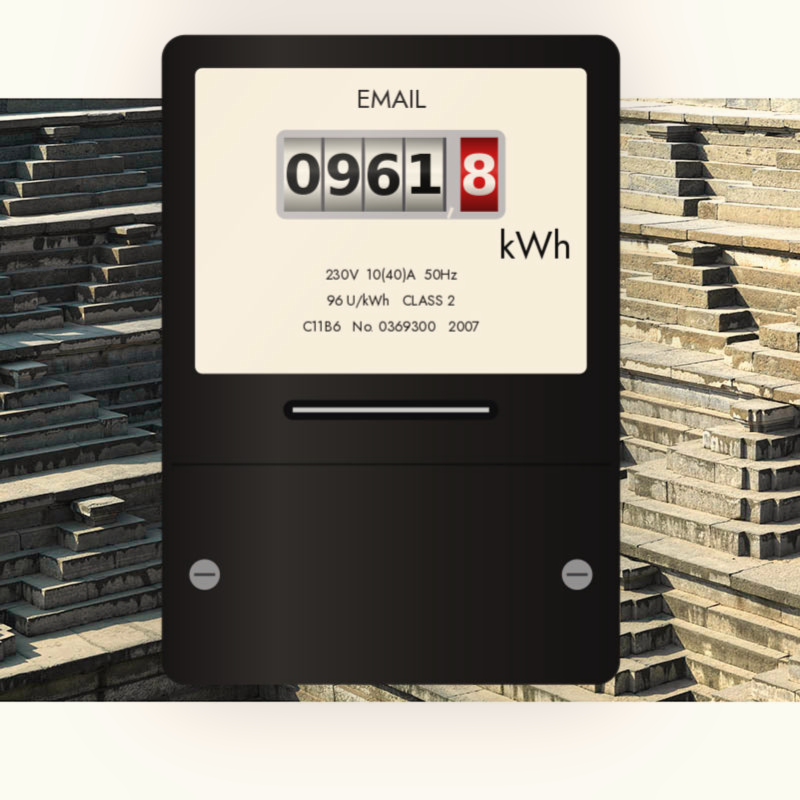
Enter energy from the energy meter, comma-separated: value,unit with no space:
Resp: 961.8,kWh
